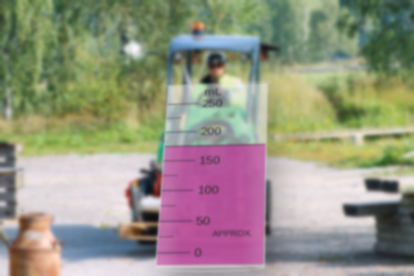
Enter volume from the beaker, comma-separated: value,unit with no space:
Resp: 175,mL
